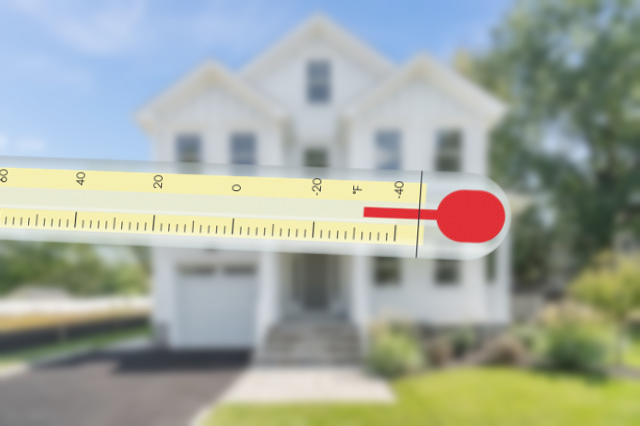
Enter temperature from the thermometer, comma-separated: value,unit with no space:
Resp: -32,°F
